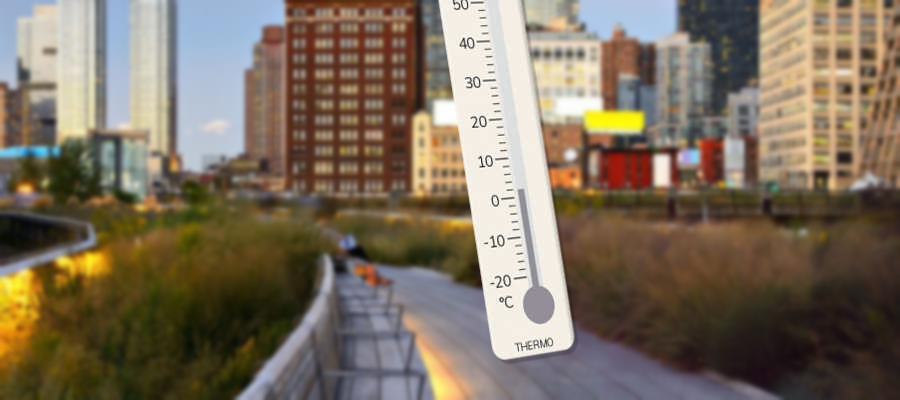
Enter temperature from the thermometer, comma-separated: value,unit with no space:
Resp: 2,°C
